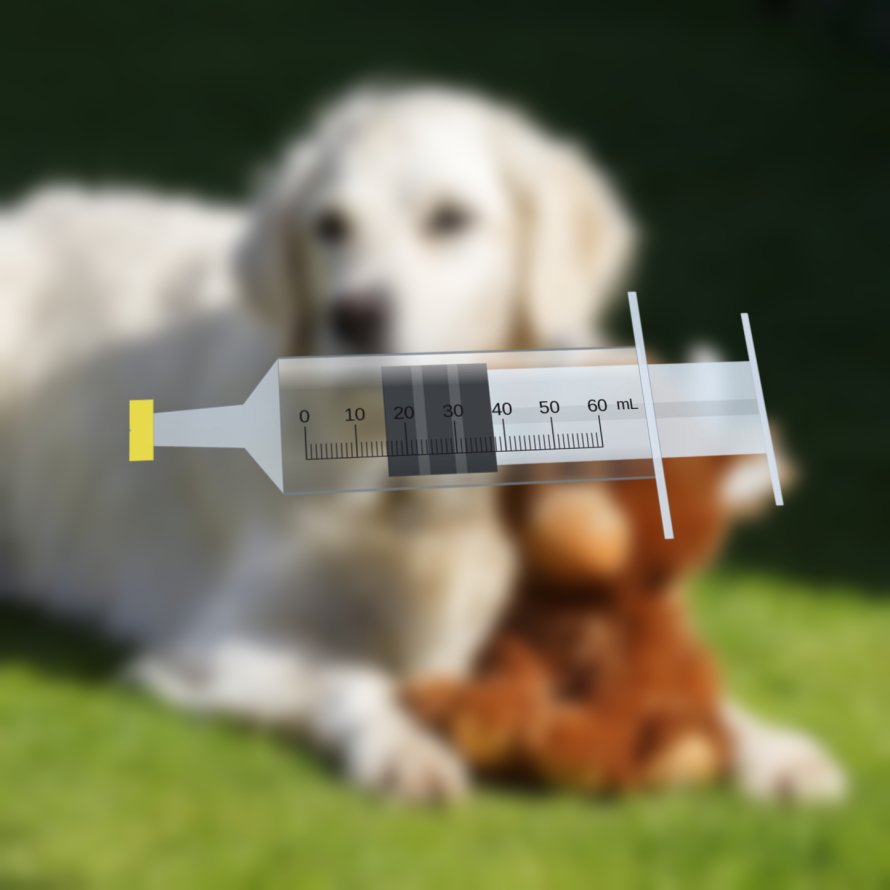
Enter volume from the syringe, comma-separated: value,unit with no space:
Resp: 16,mL
